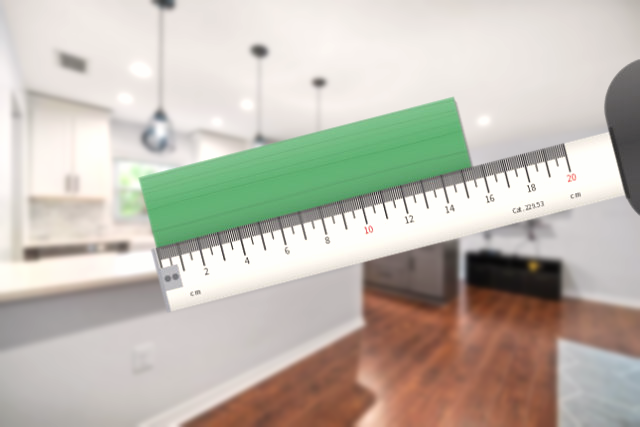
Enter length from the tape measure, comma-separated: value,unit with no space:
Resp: 15.5,cm
